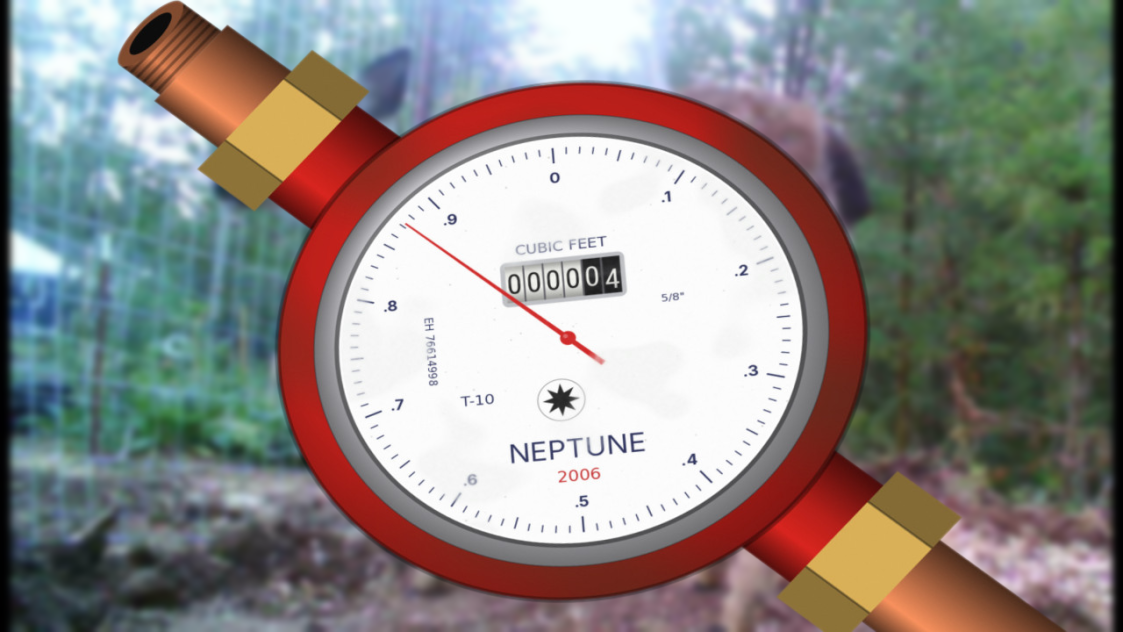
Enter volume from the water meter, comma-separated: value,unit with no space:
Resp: 3.87,ft³
